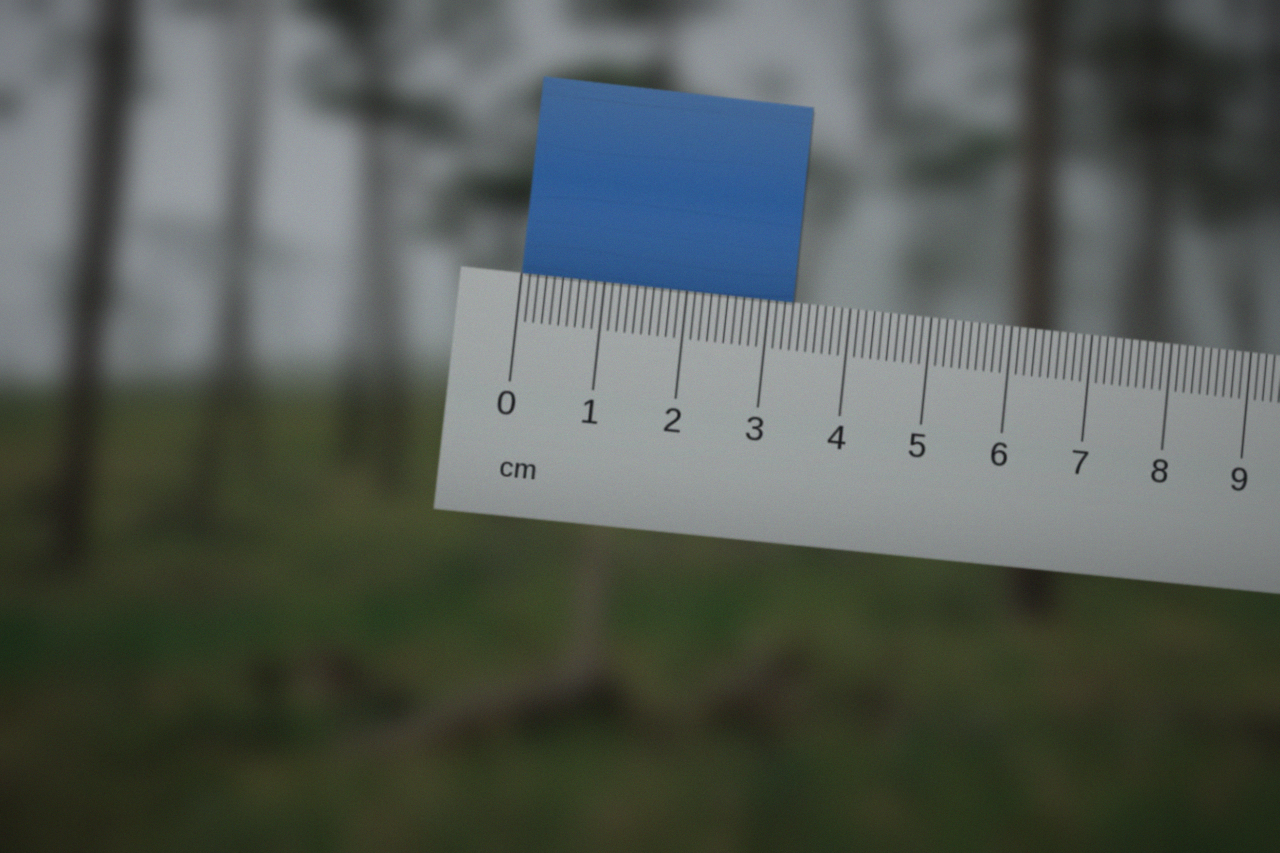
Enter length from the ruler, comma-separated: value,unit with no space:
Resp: 3.3,cm
